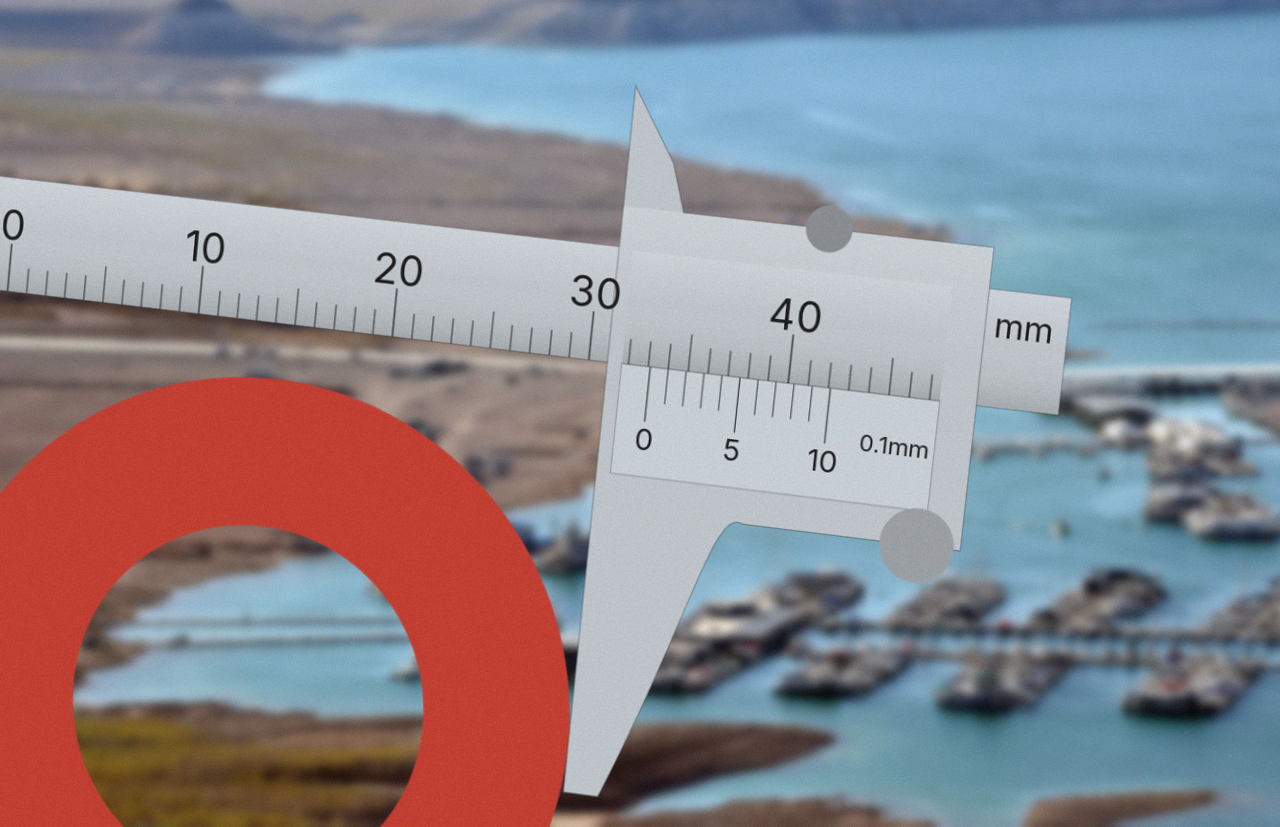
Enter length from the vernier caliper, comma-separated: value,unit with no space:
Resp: 33.1,mm
